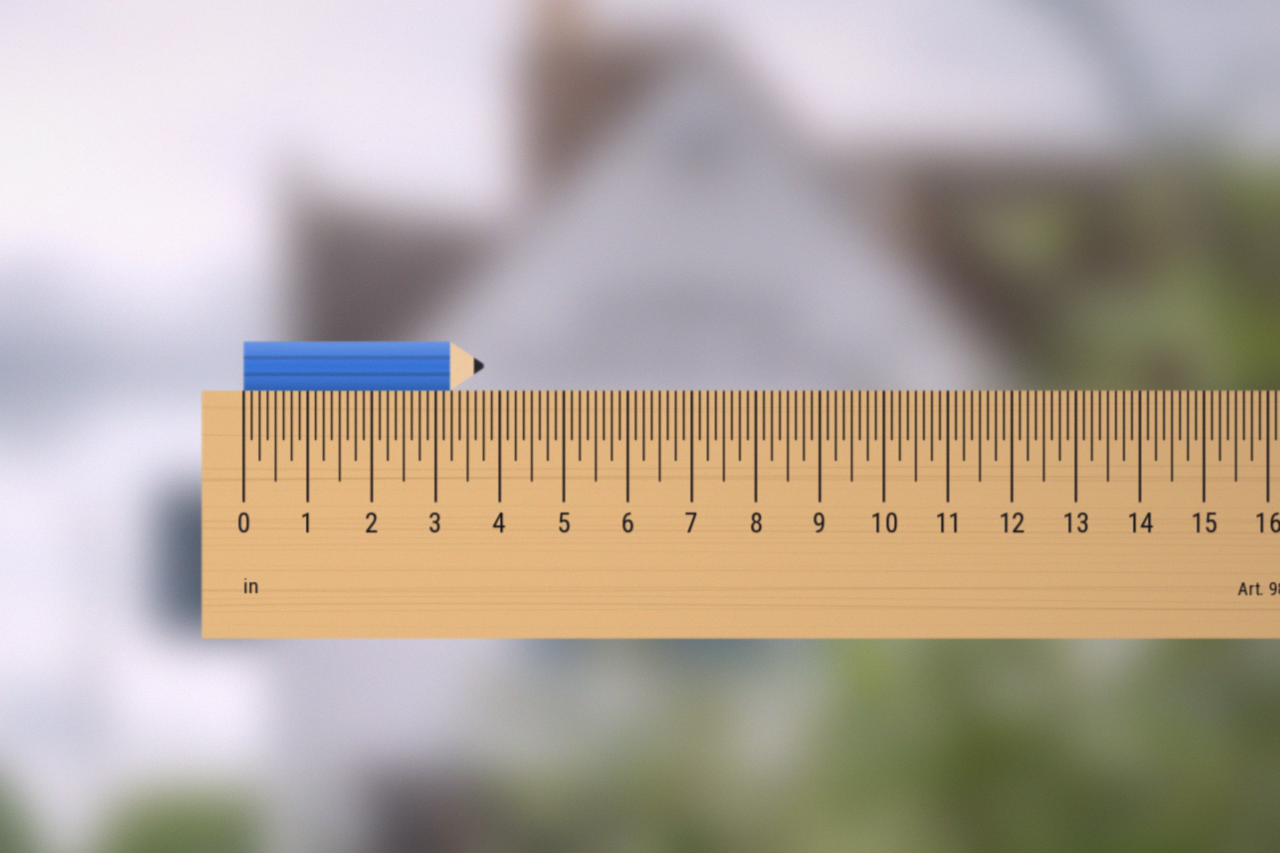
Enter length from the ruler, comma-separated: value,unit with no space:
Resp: 3.75,in
